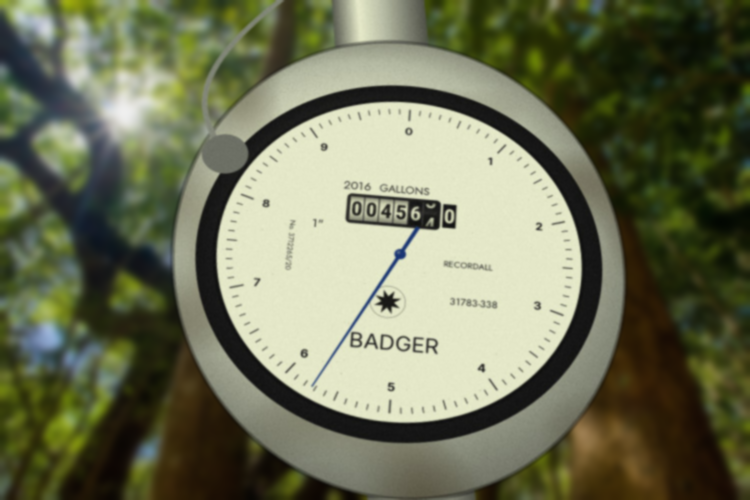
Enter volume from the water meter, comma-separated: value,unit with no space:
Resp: 45635.7,gal
